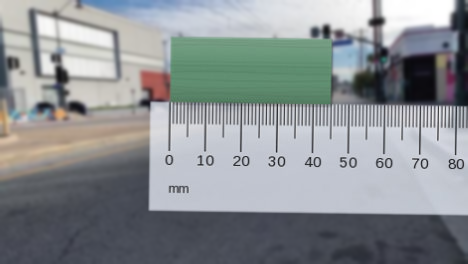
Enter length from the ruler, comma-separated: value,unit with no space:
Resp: 45,mm
